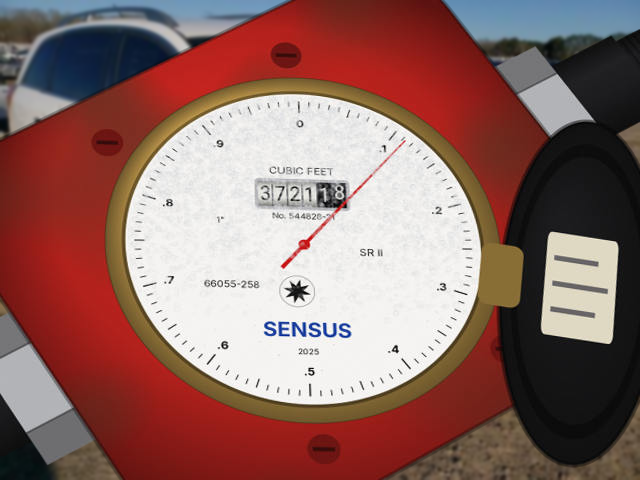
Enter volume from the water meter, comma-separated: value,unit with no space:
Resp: 372118.11,ft³
